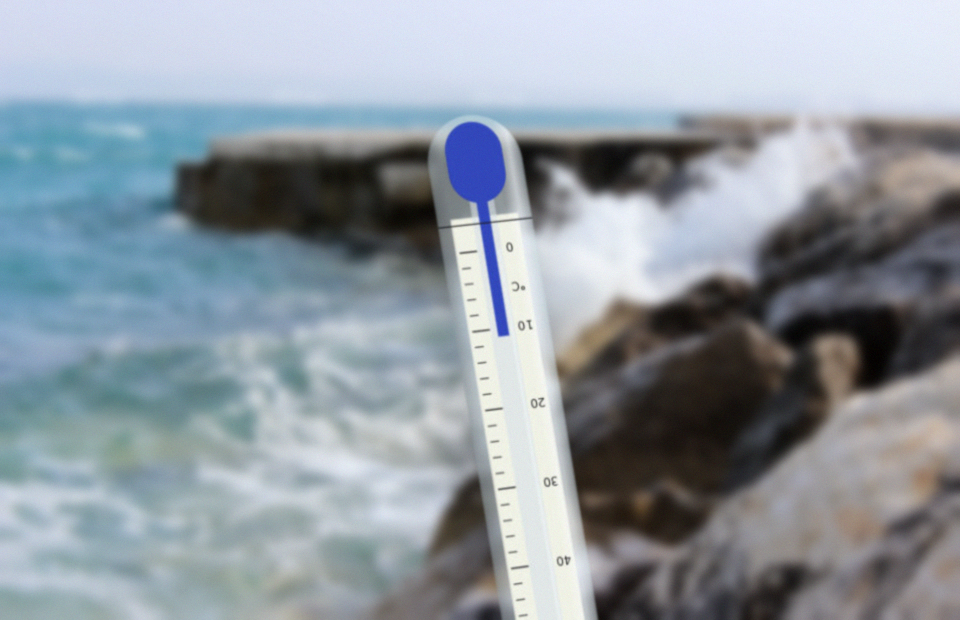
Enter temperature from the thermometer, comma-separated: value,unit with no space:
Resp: 11,°C
